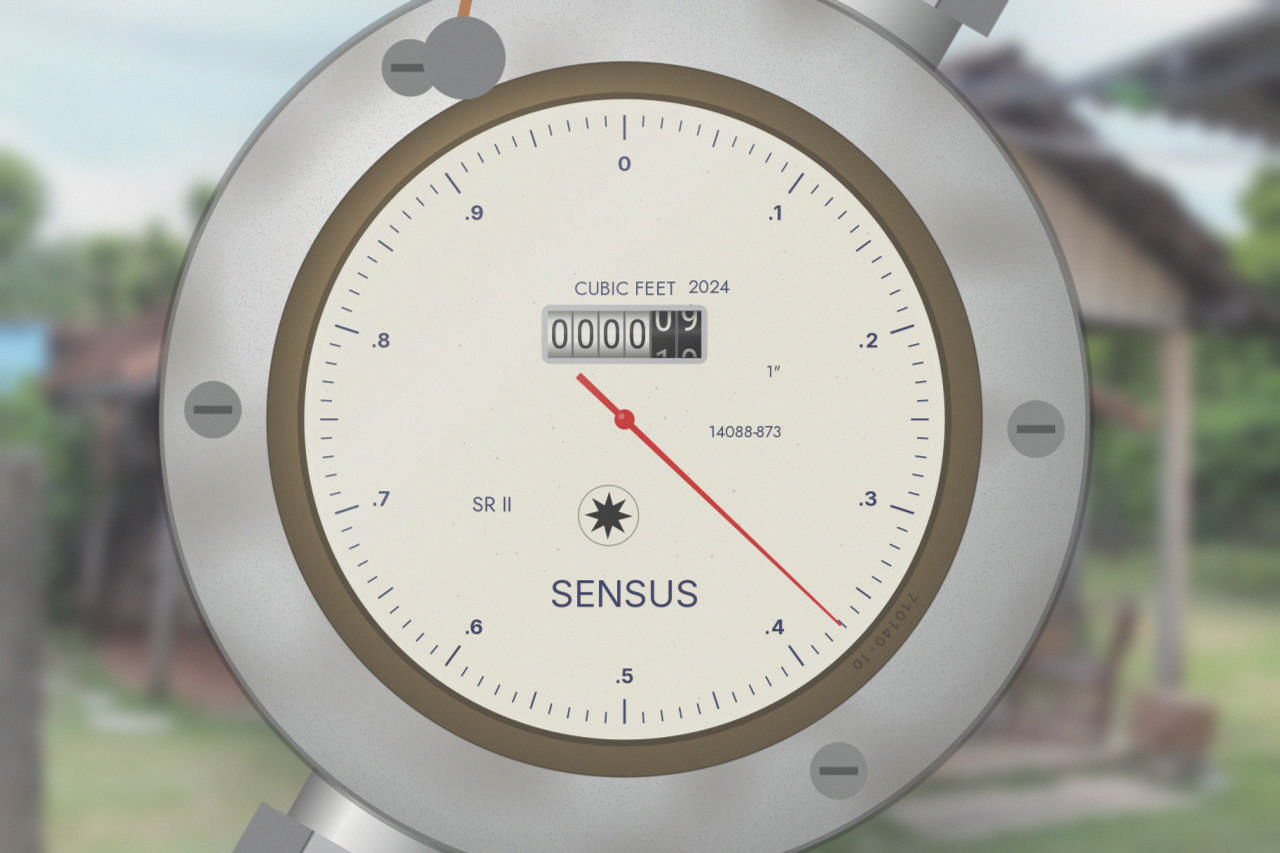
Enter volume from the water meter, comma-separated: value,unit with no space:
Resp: 9.37,ft³
